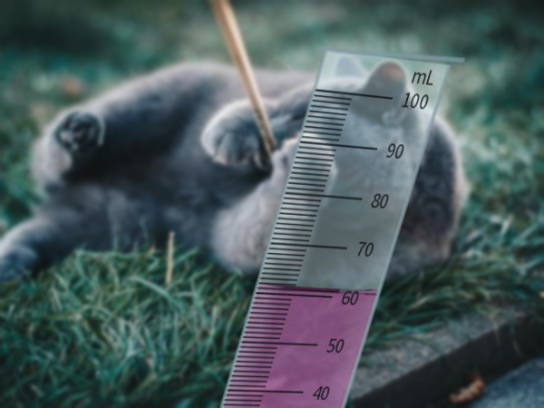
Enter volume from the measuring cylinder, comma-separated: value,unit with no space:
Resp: 61,mL
